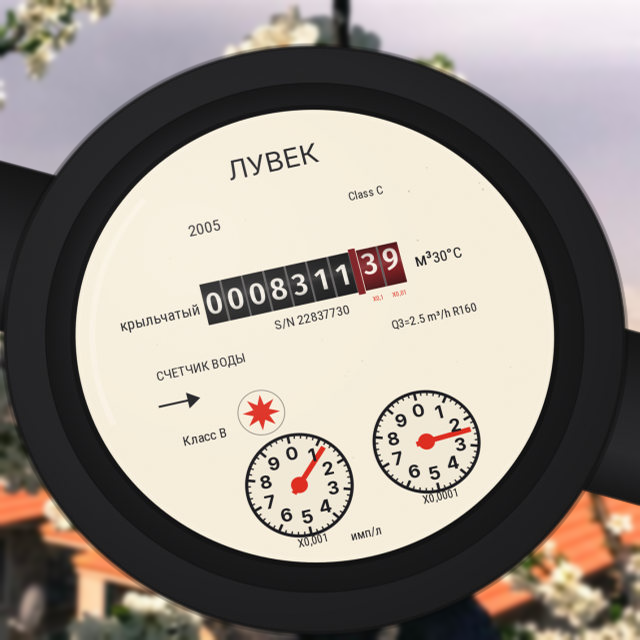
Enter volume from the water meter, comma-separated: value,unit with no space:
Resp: 8311.3912,m³
